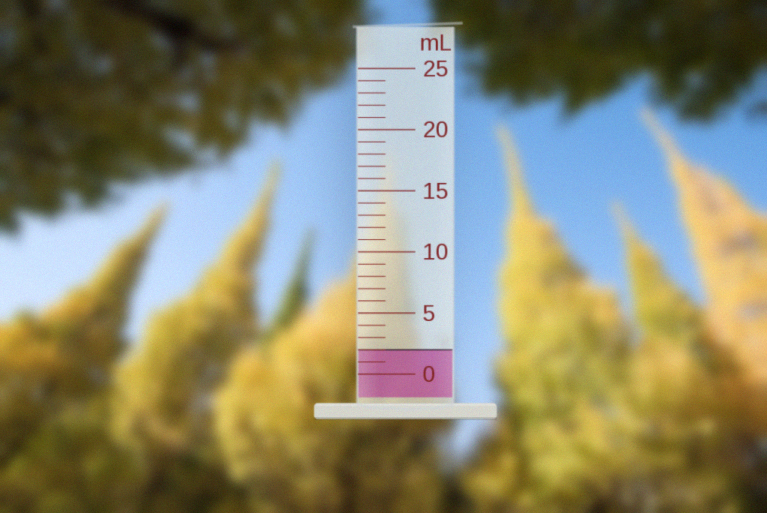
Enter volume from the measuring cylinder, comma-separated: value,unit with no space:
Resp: 2,mL
